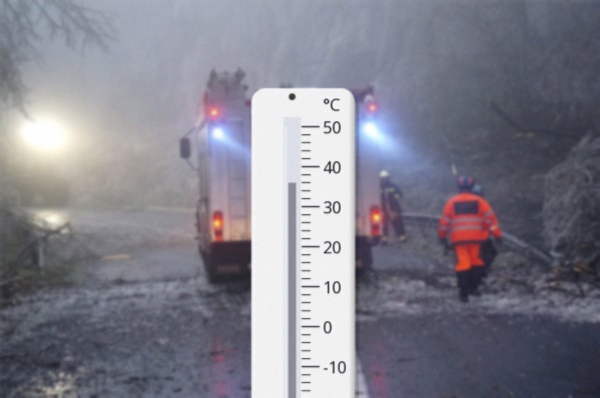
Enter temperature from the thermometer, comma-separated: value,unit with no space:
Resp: 36,°C
